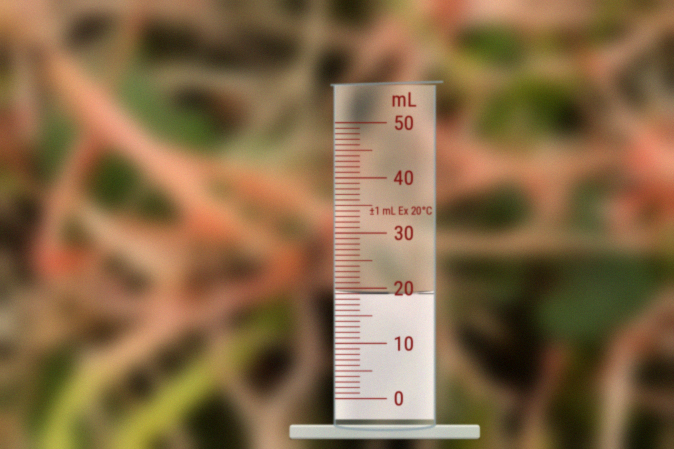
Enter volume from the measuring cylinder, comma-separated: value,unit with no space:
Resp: 19,mL
